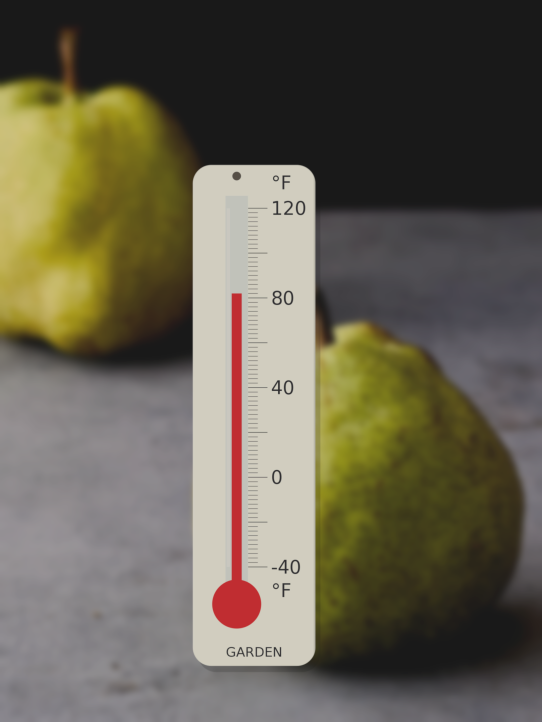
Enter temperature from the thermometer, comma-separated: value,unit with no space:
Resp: 82,°F
